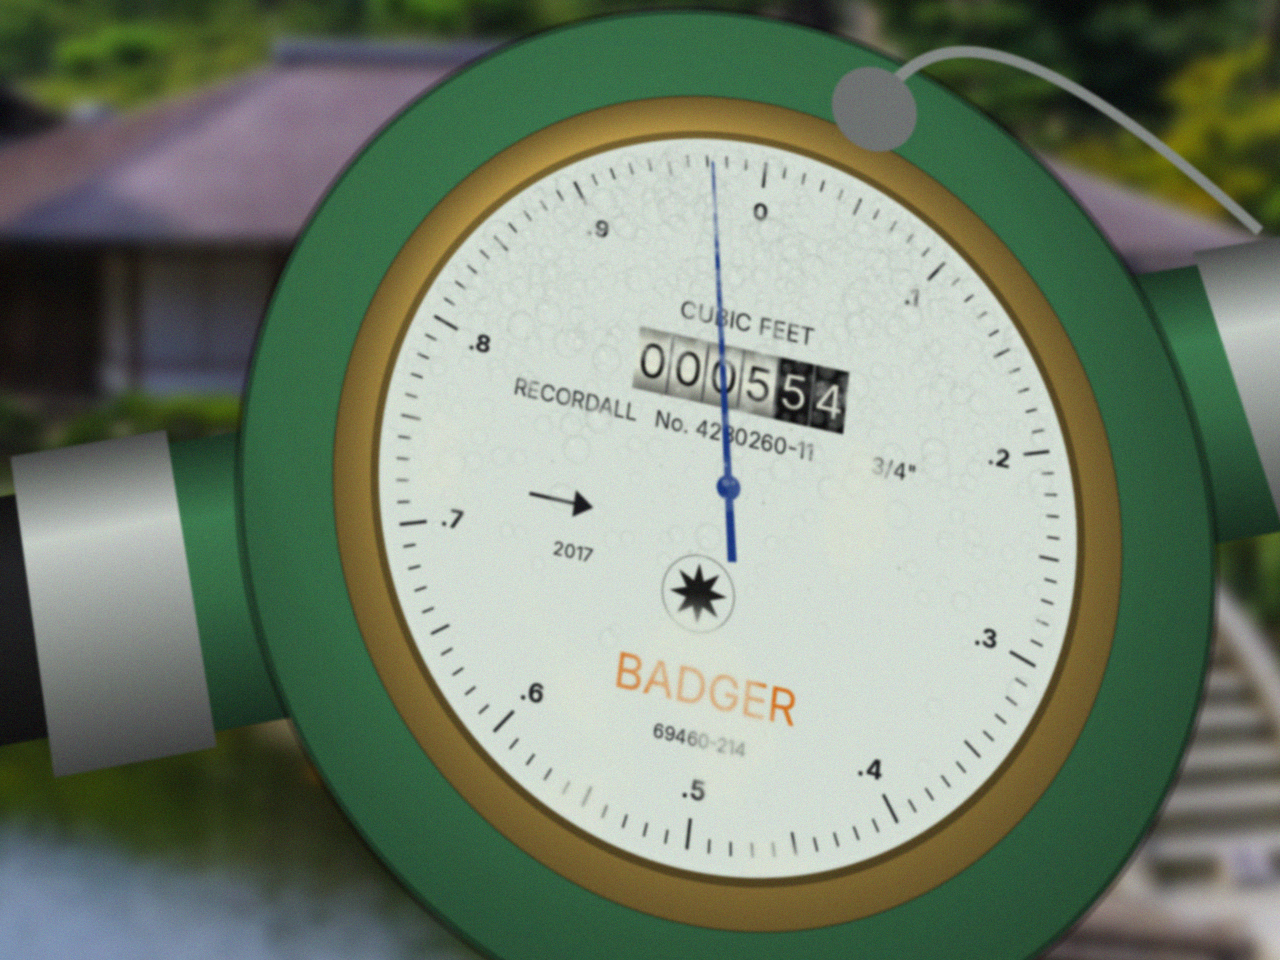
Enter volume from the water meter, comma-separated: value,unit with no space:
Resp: 553.97,ft³
